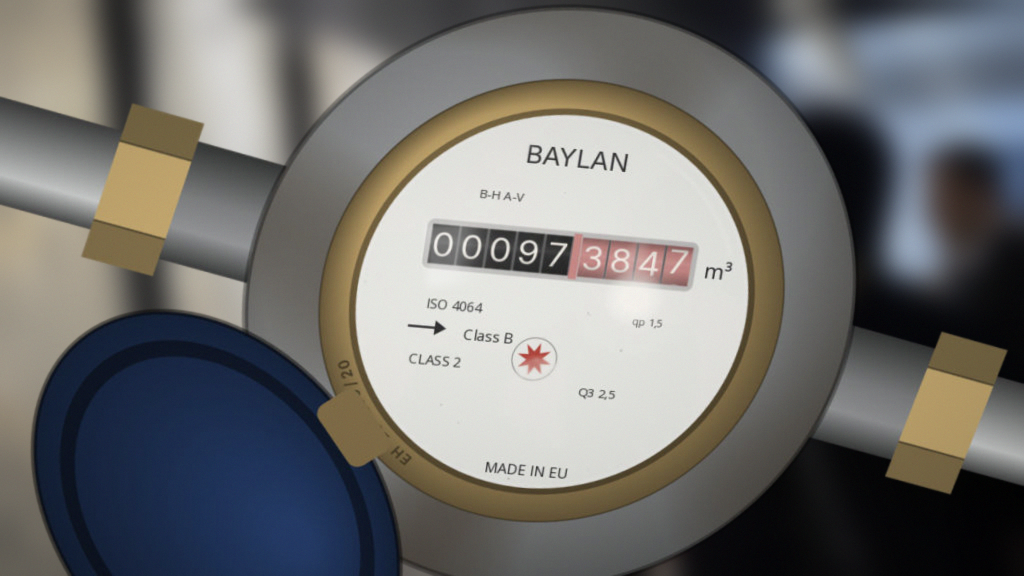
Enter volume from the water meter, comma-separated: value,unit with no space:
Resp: 97.3847,m³
